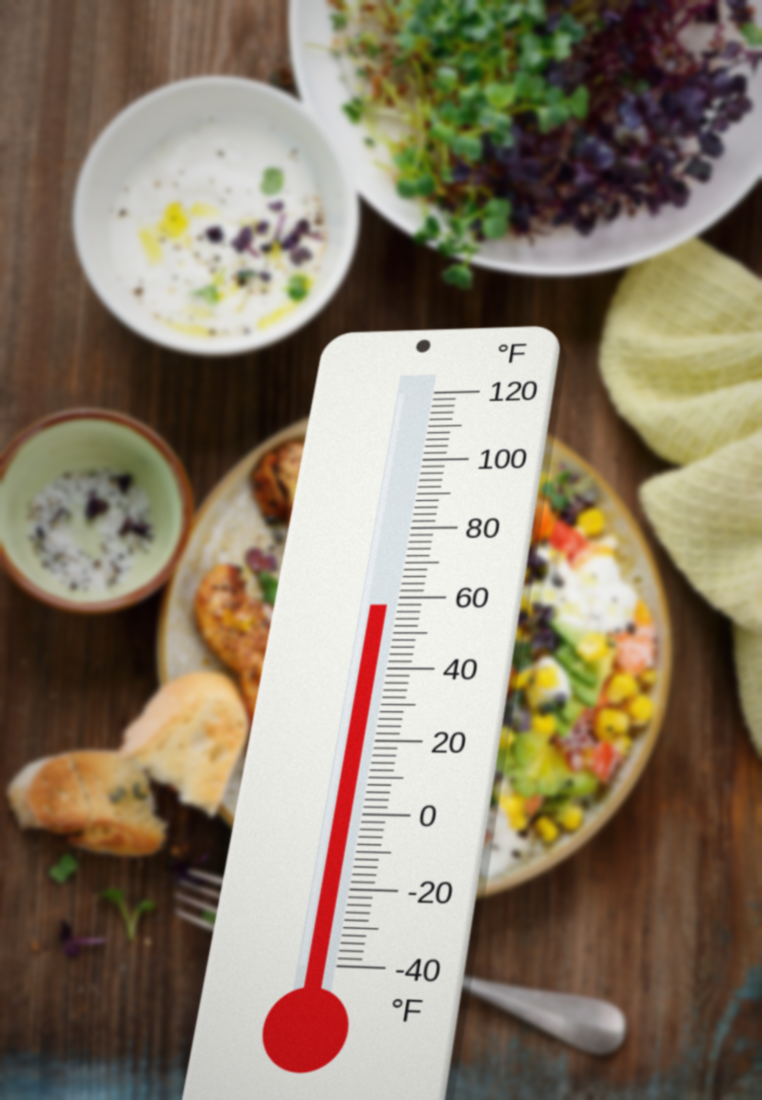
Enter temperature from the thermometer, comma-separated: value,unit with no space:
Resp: 58,°F
